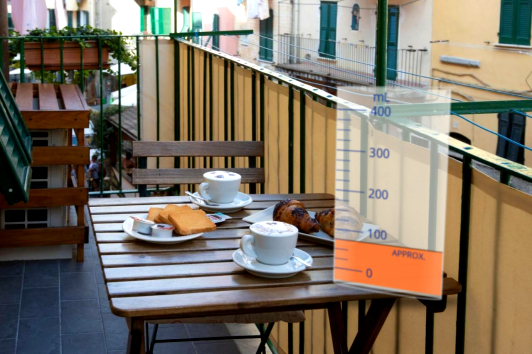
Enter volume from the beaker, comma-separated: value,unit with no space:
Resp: 75,mL
